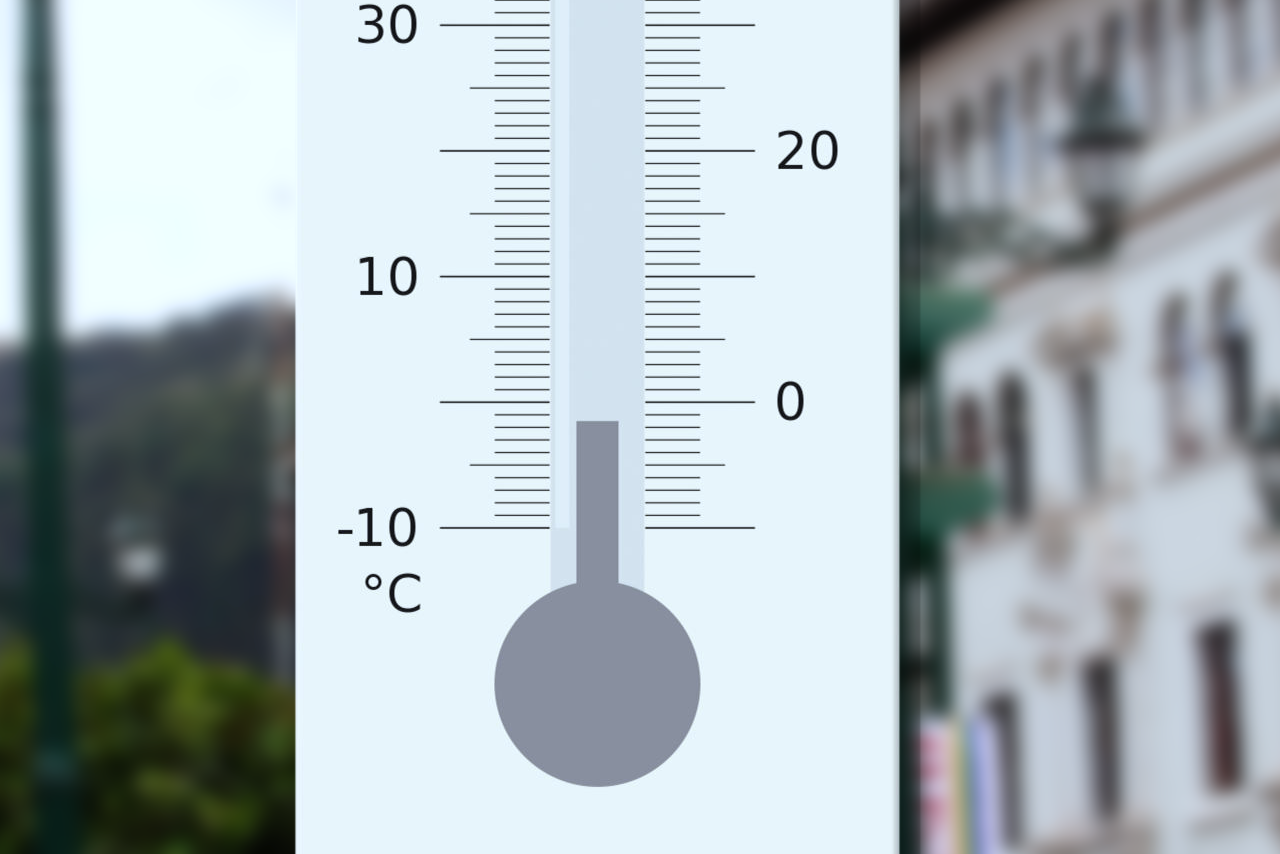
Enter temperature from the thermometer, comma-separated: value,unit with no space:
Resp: -1.5,°C
